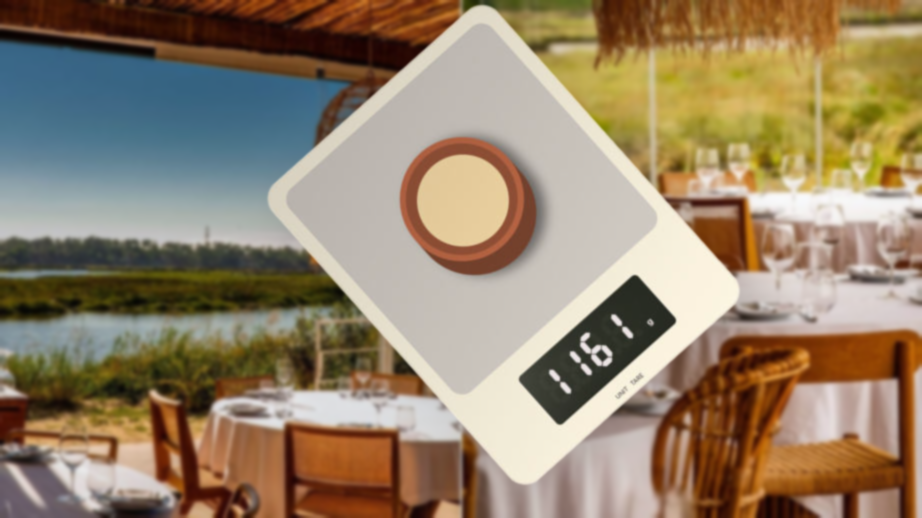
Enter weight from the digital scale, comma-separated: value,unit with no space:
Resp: 1161,g
